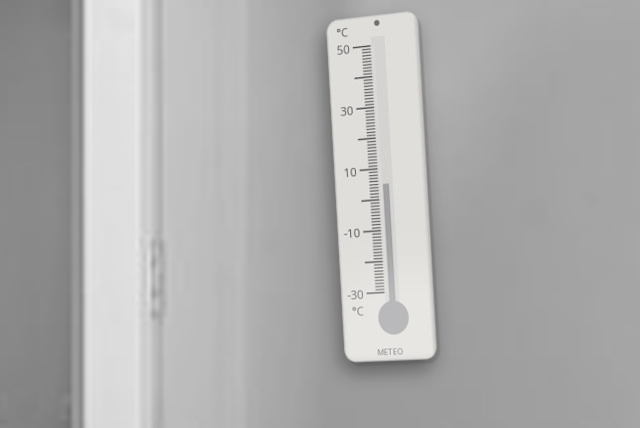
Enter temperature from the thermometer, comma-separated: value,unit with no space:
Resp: 5,°C
